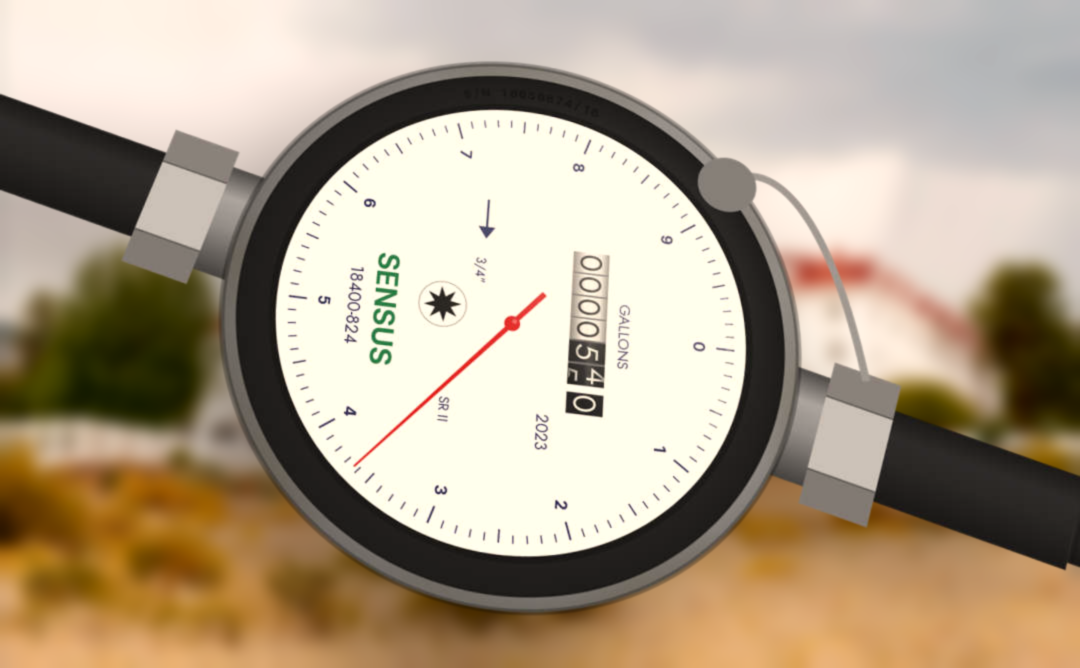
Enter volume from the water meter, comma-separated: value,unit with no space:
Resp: 543.6,gal
